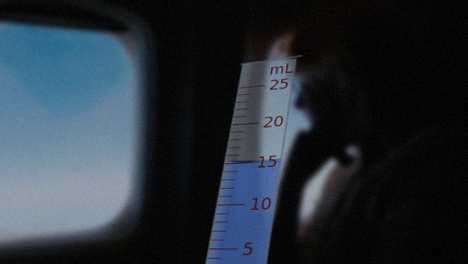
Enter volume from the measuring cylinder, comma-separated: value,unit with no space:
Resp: 15,mL
